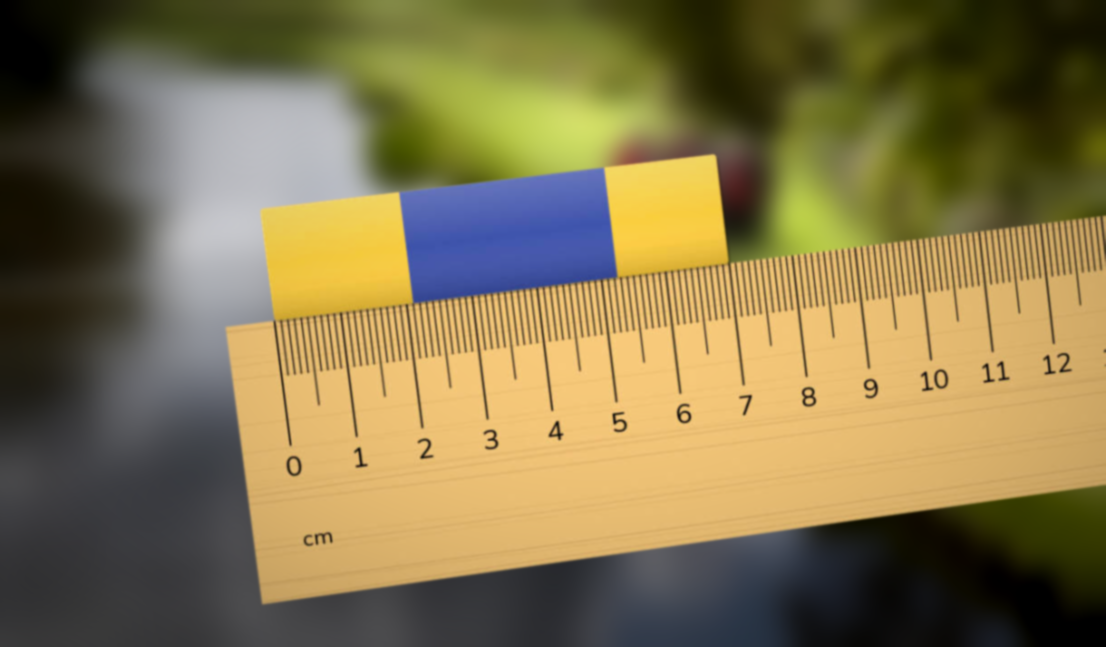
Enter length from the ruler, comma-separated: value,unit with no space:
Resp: 7,cm
